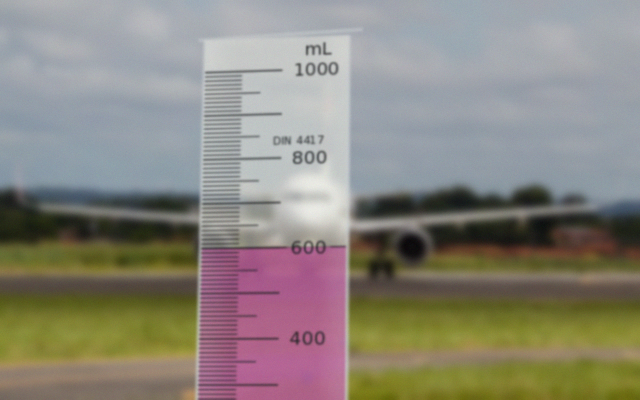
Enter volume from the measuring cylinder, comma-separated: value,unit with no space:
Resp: 600,mL
